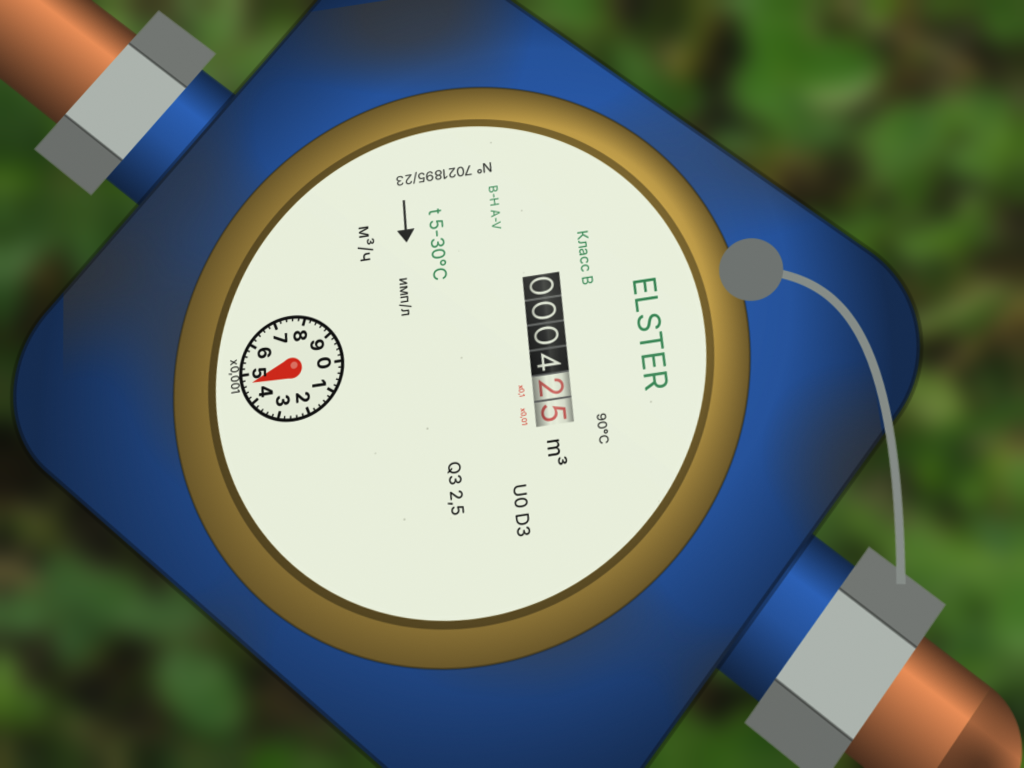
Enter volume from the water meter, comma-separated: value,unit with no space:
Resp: 4.254,m³
